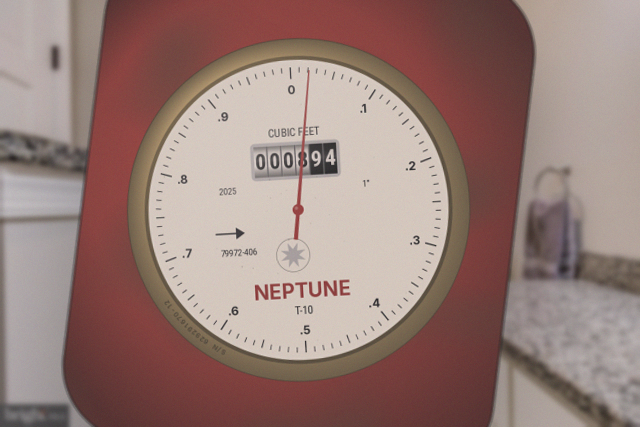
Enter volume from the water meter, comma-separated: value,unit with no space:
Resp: 894.02,ft³
